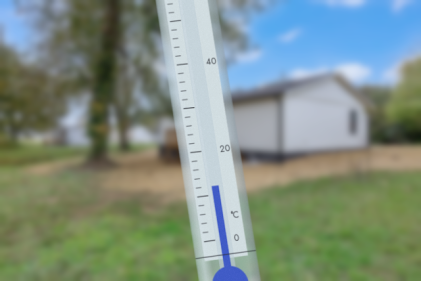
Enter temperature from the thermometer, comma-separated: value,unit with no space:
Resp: 12,°C
